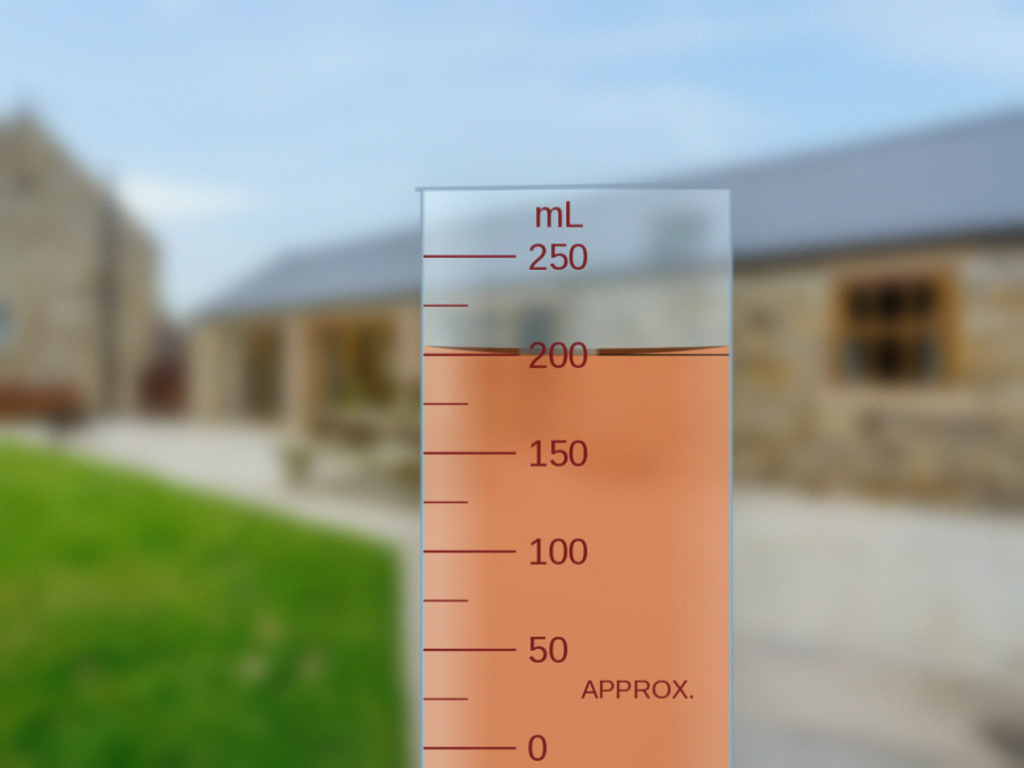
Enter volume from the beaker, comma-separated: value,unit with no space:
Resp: 200,mL
